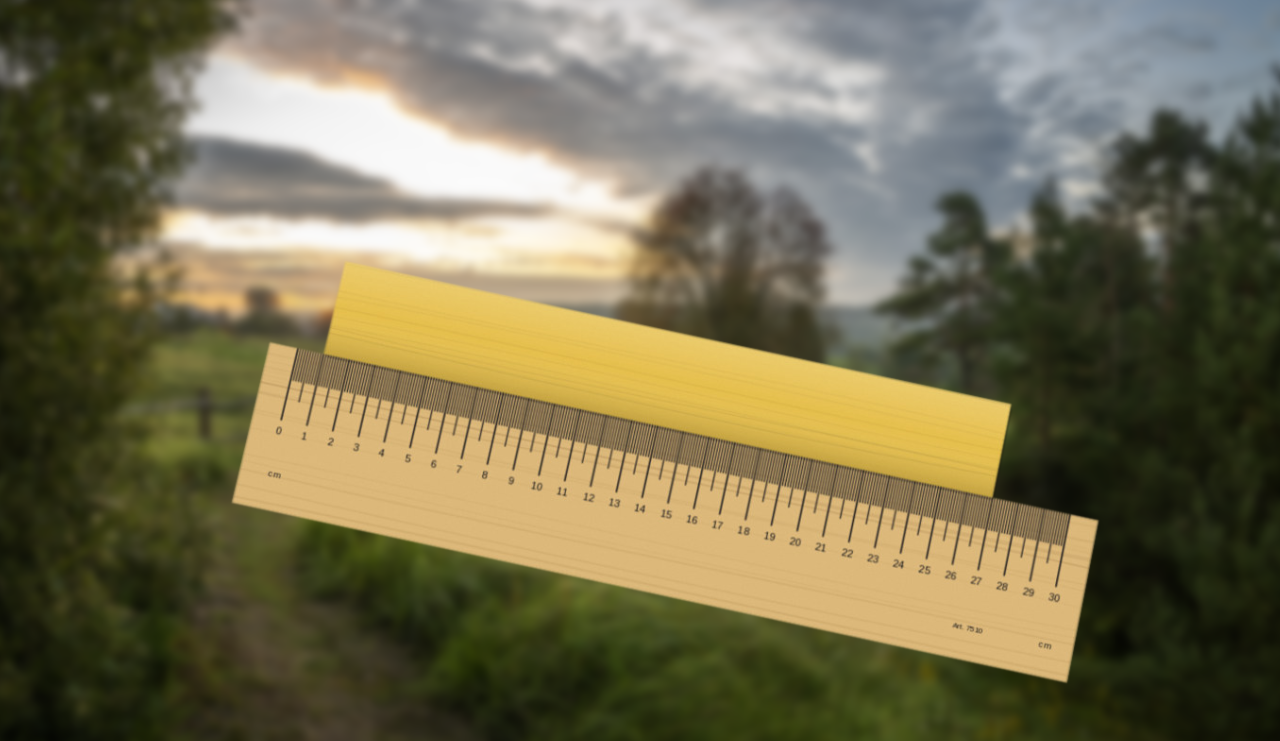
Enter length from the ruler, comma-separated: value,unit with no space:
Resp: 26,cm
